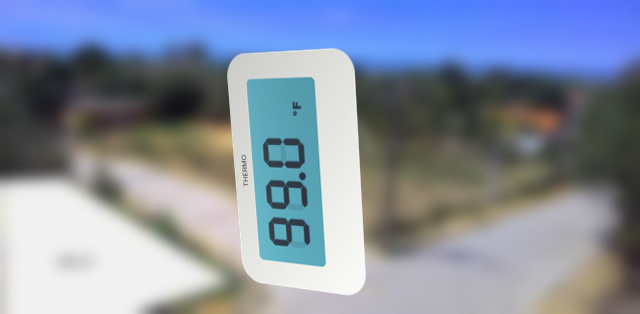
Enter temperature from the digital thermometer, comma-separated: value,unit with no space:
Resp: 99.0,°F
